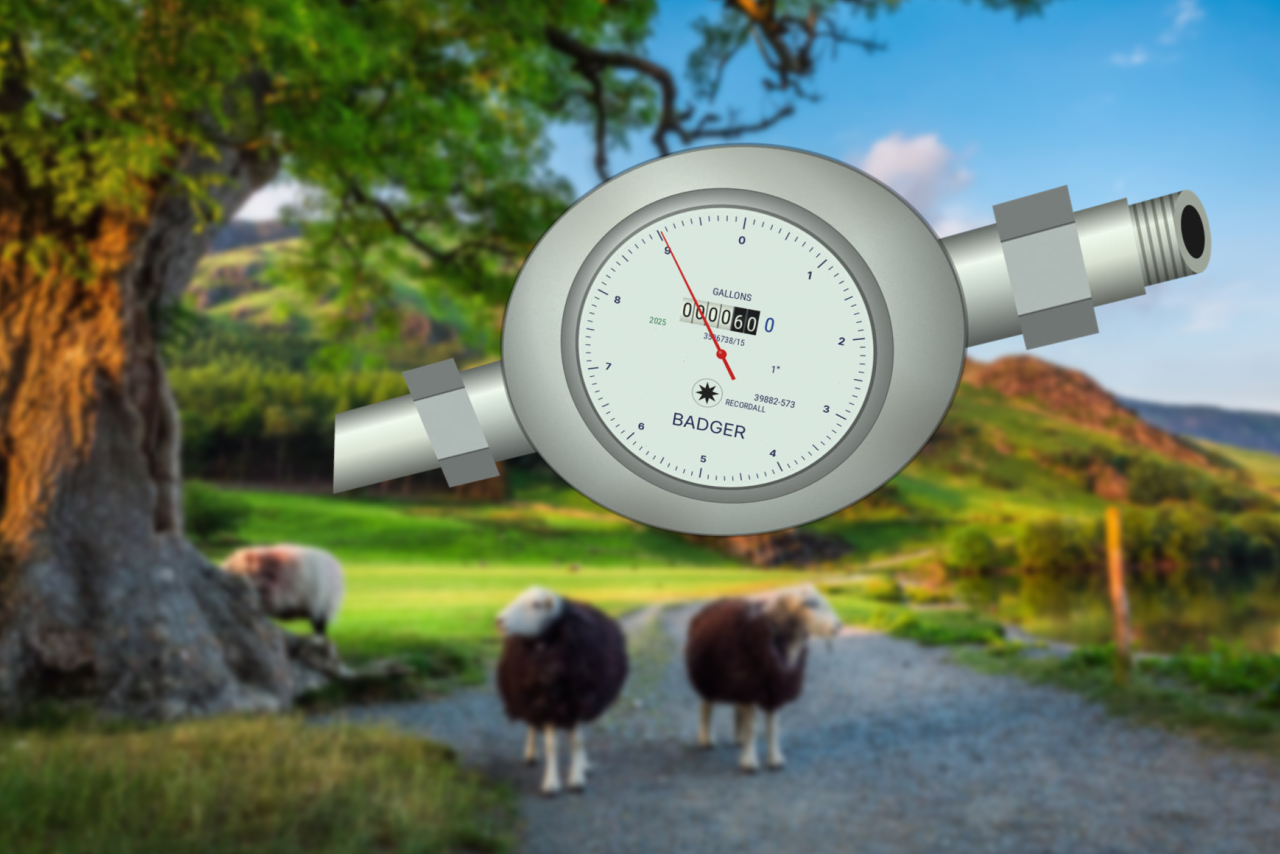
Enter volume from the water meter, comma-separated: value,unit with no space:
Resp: 599.0,gal
